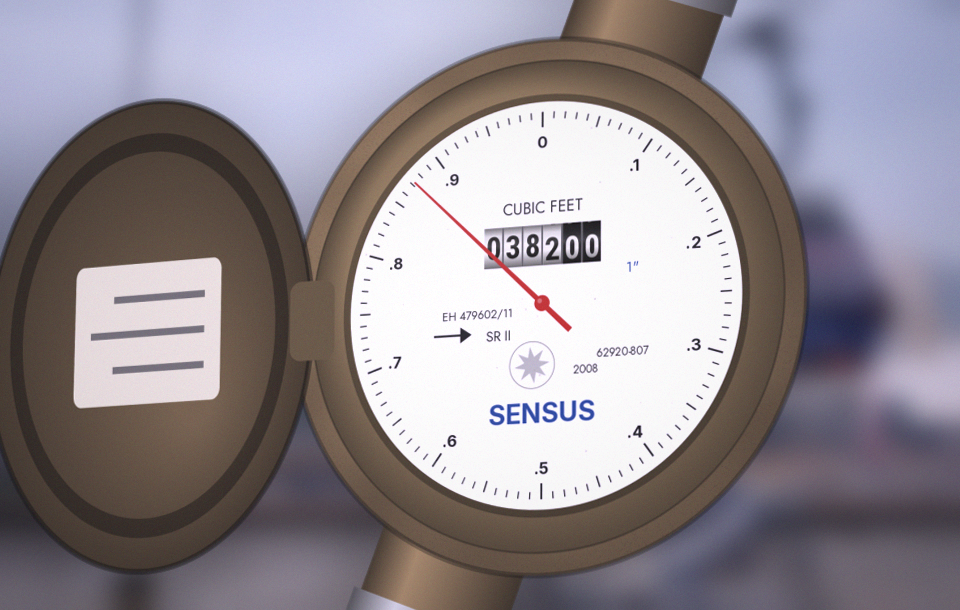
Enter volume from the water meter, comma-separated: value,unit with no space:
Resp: 38199.87,ft³
